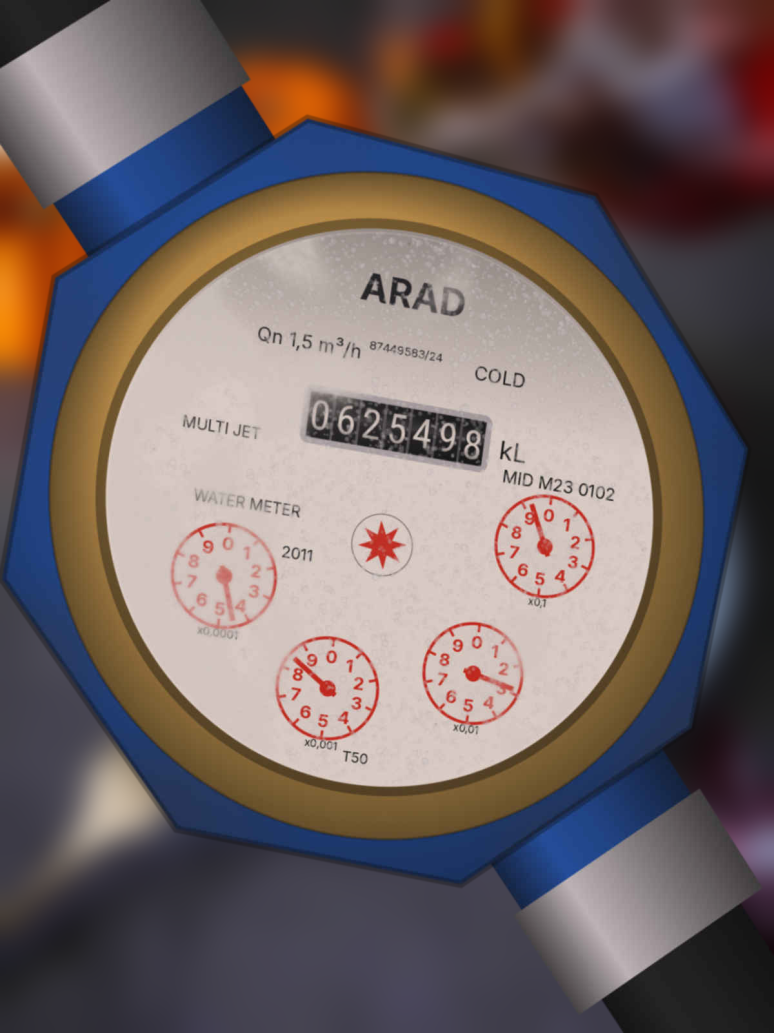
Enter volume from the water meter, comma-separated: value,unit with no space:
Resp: 625497.9284,kL
